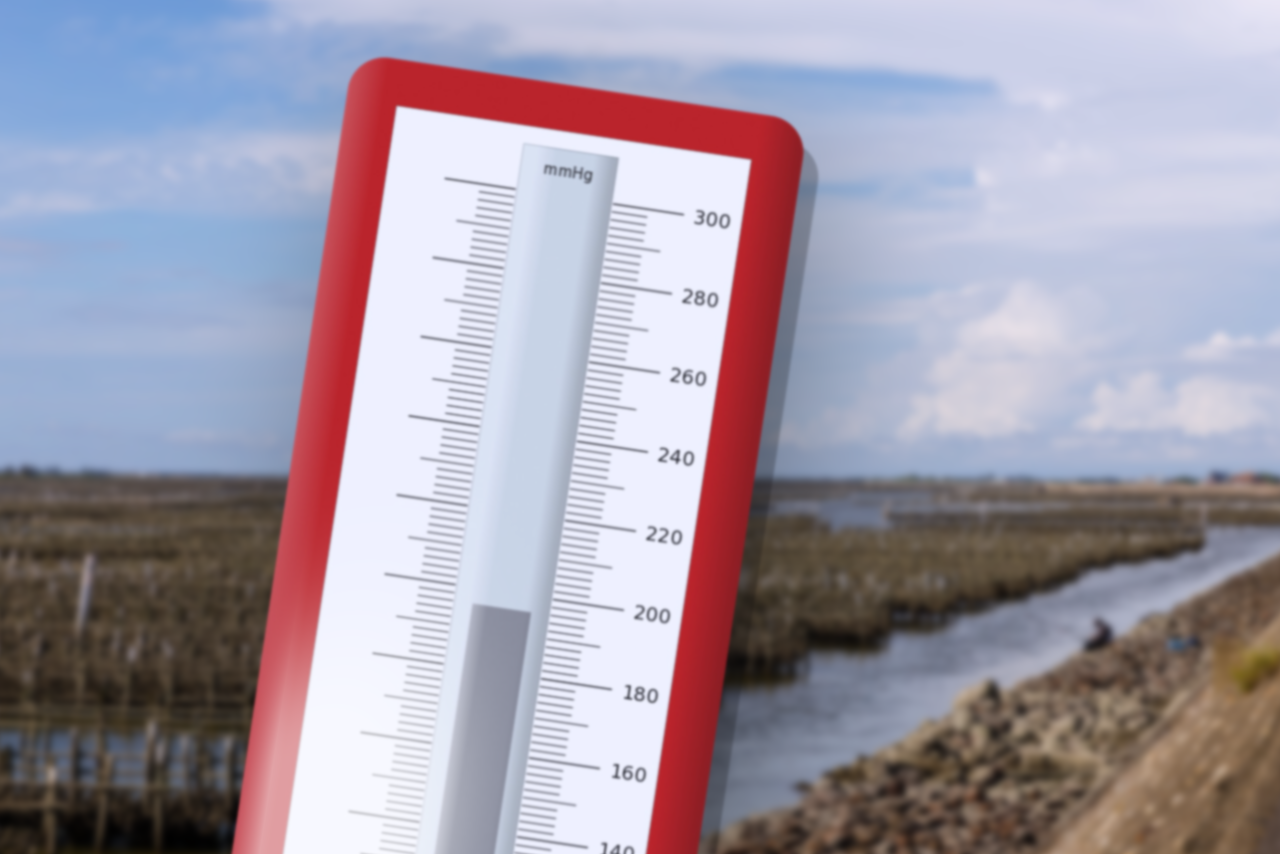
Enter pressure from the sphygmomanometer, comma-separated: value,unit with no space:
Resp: 196,mmHg
